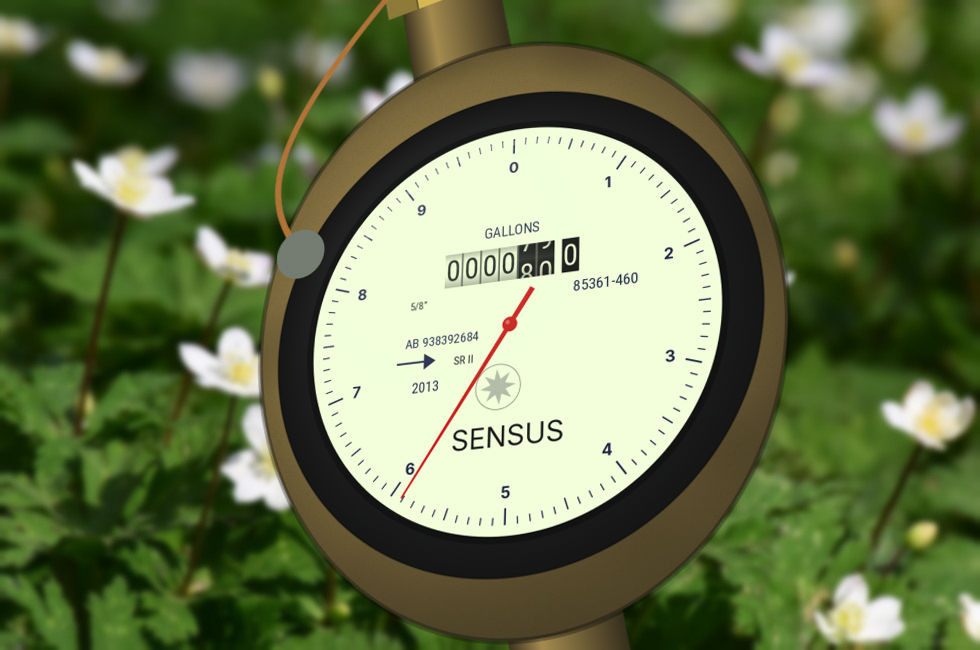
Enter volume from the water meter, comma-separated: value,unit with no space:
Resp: 795.9,gal
